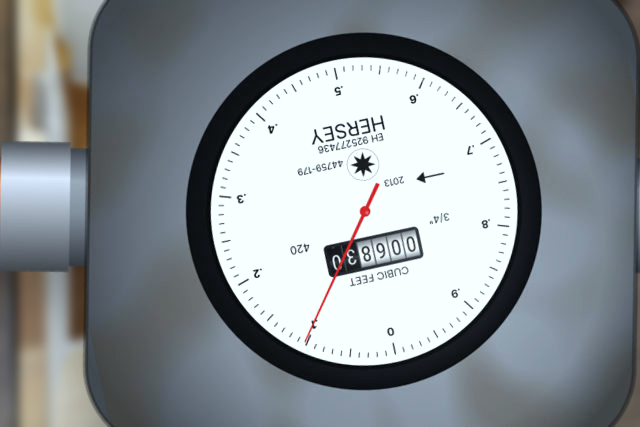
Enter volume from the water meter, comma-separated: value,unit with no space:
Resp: 6830.10,ft³
